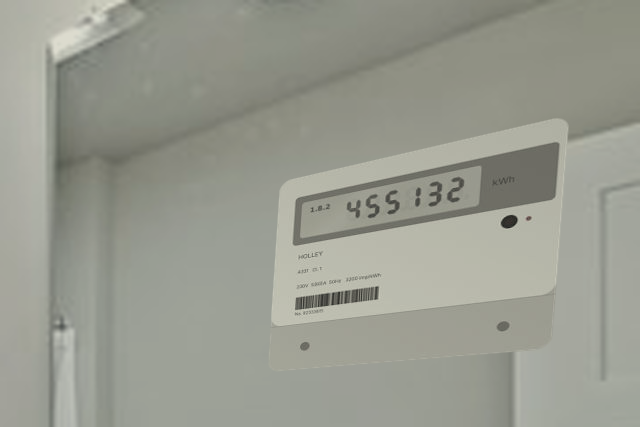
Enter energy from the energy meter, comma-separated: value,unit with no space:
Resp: 455132,kWh
